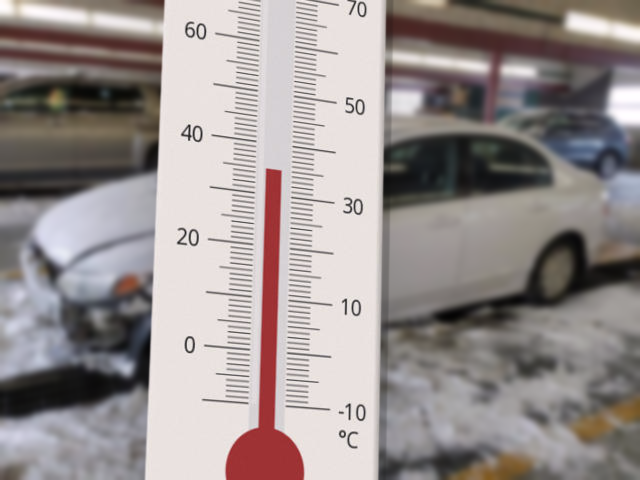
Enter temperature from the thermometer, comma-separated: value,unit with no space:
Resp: 35,°C
